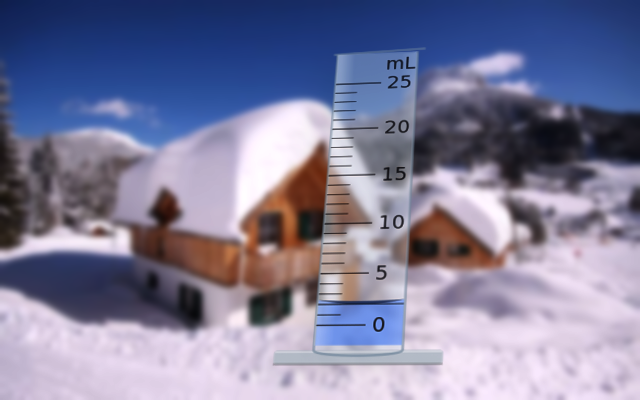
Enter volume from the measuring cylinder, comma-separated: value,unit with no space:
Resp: 2,mL
